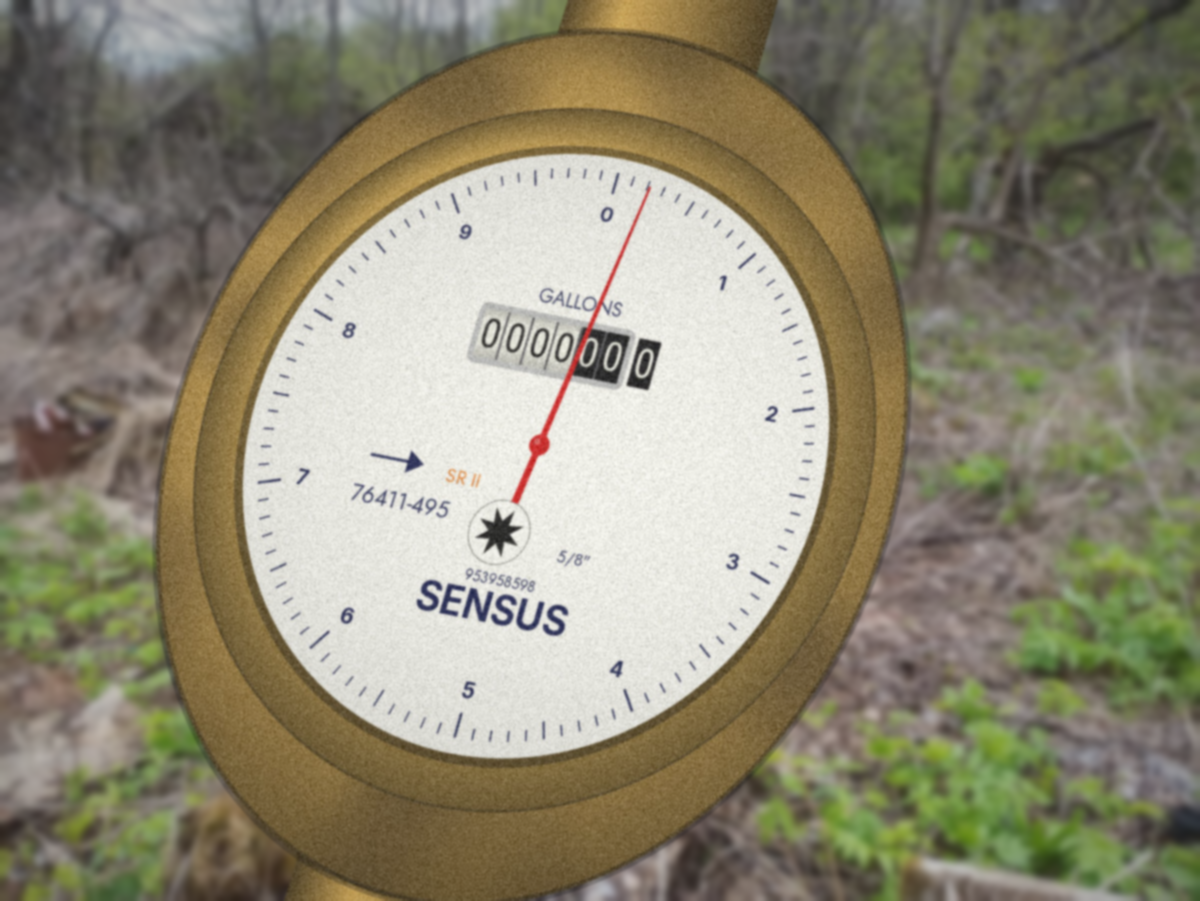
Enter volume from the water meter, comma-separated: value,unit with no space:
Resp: 0.2,gal
